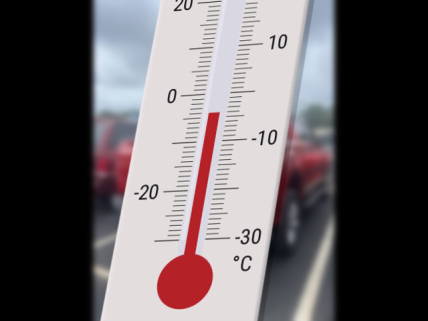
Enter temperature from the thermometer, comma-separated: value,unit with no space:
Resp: -4,°C
